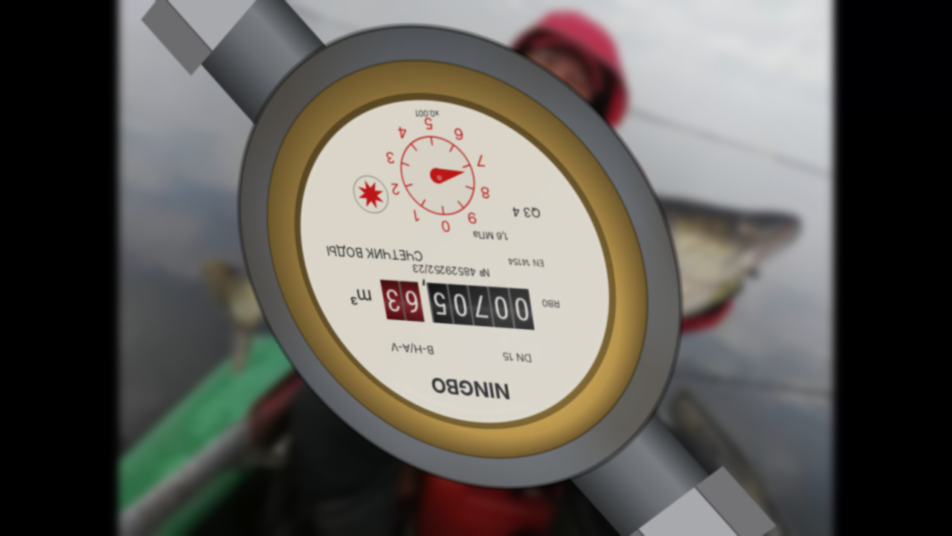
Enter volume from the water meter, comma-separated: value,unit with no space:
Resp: 705.637,m³
